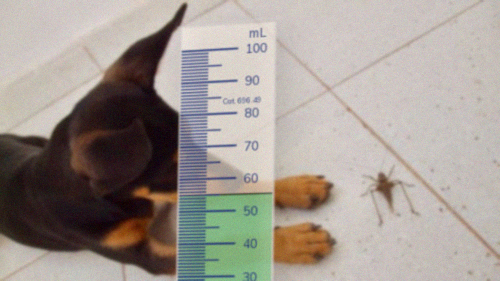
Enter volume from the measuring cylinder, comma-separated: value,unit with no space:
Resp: 55,mL
